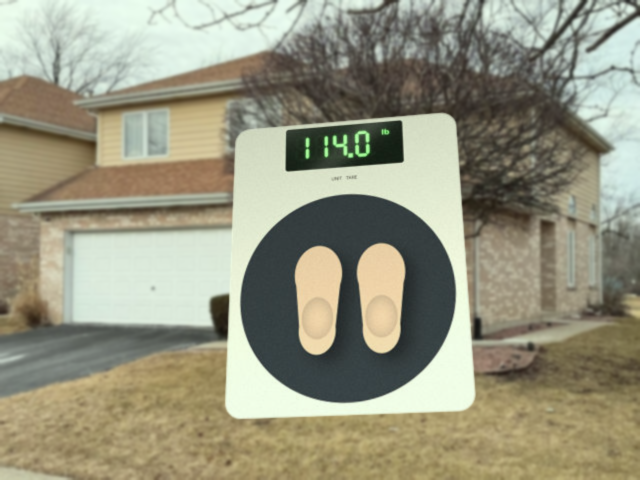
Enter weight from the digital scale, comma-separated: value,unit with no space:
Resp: 114.0,lb
